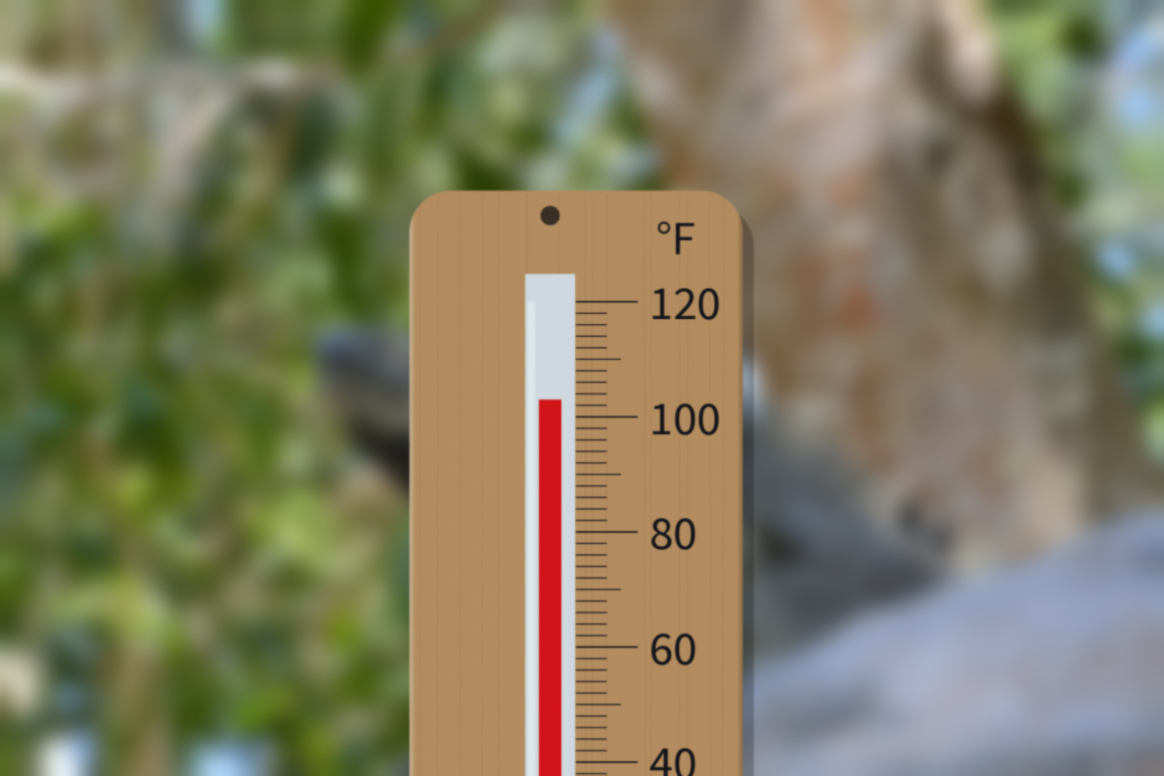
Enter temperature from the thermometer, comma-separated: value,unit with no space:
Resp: 103,°F
